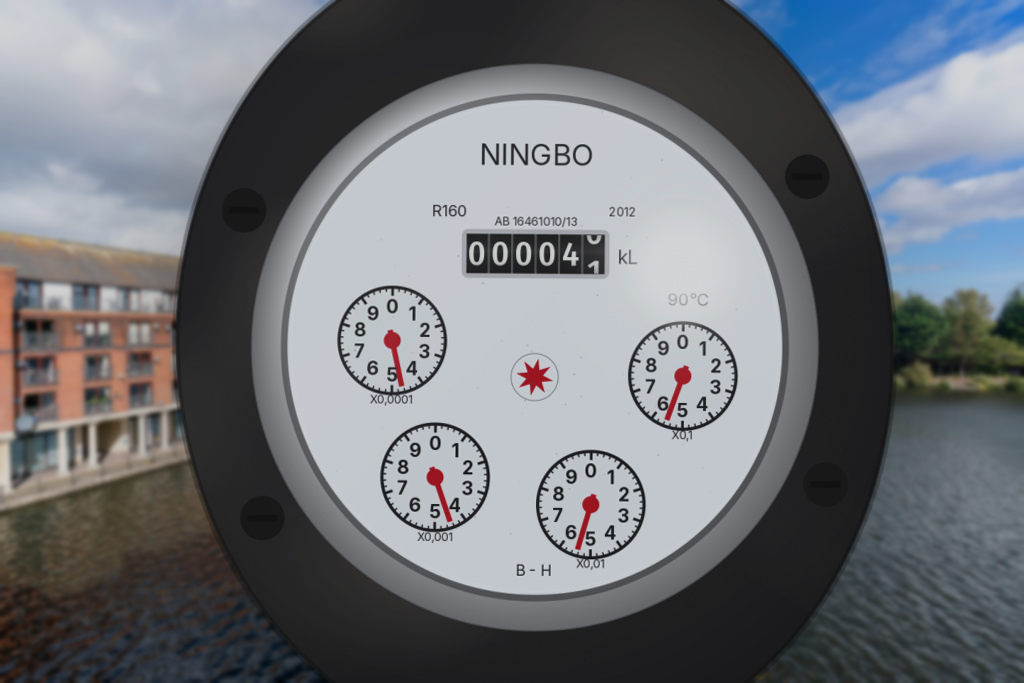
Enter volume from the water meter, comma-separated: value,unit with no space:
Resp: 40.5544,kL
